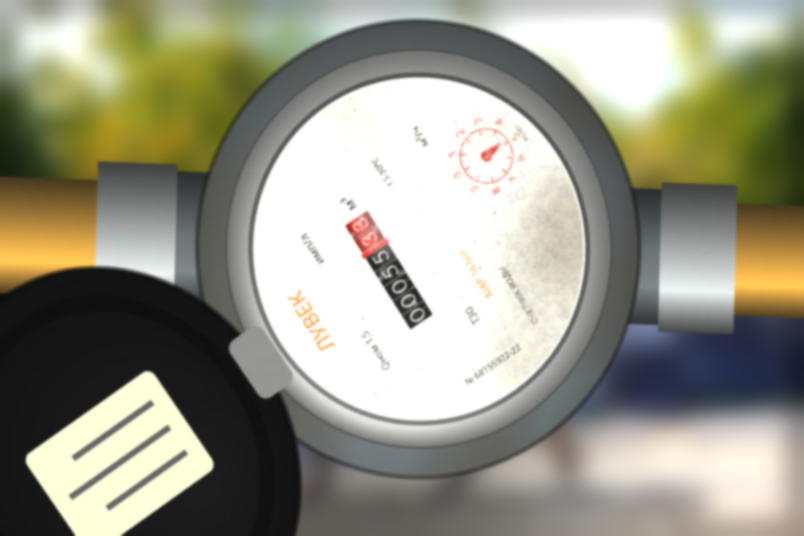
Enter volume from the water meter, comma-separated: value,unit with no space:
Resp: 55.334,m³
